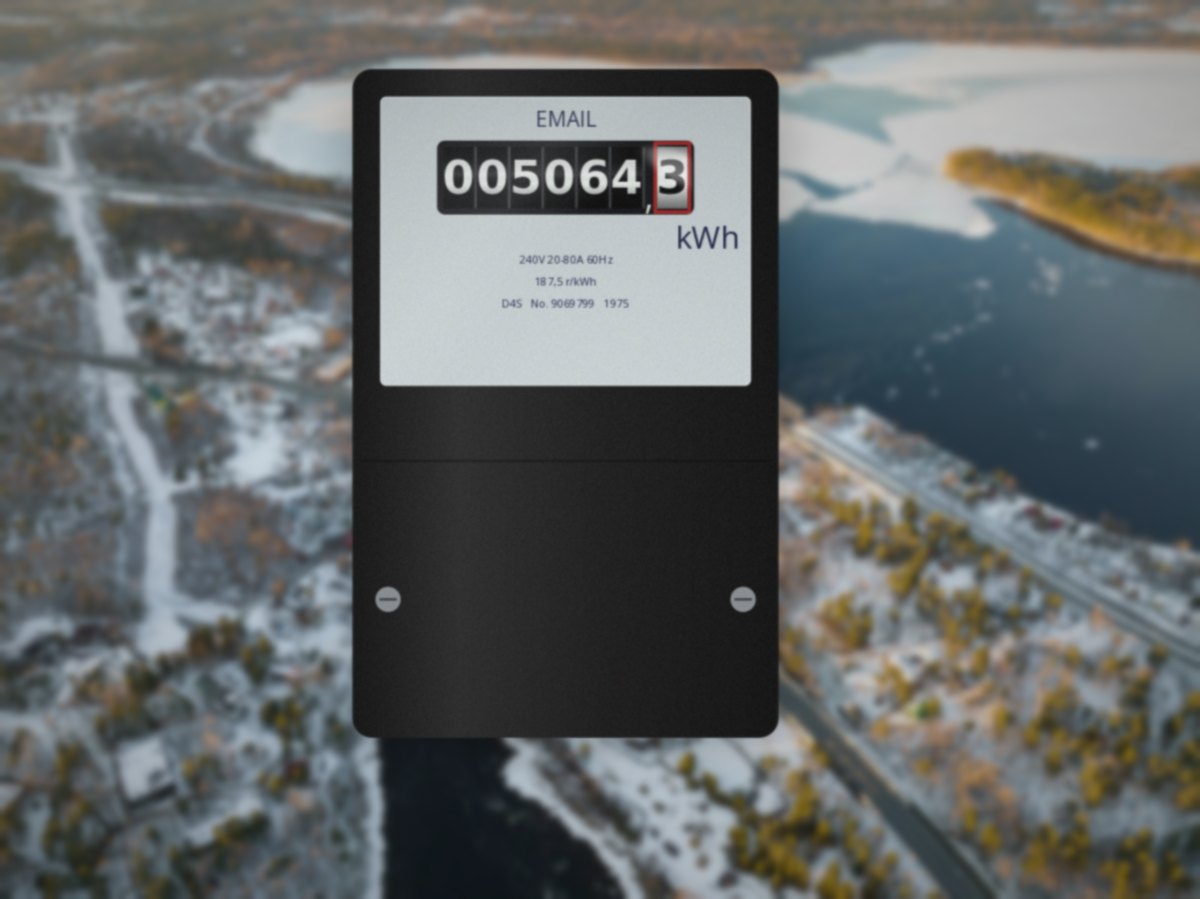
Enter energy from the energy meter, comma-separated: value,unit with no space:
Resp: 5064.3,kWh
